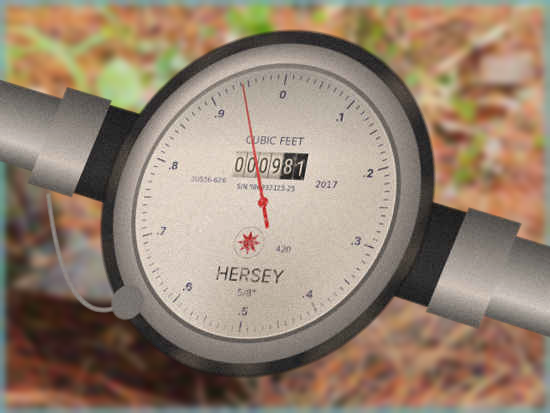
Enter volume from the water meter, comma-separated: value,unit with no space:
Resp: 980.94,ft³
